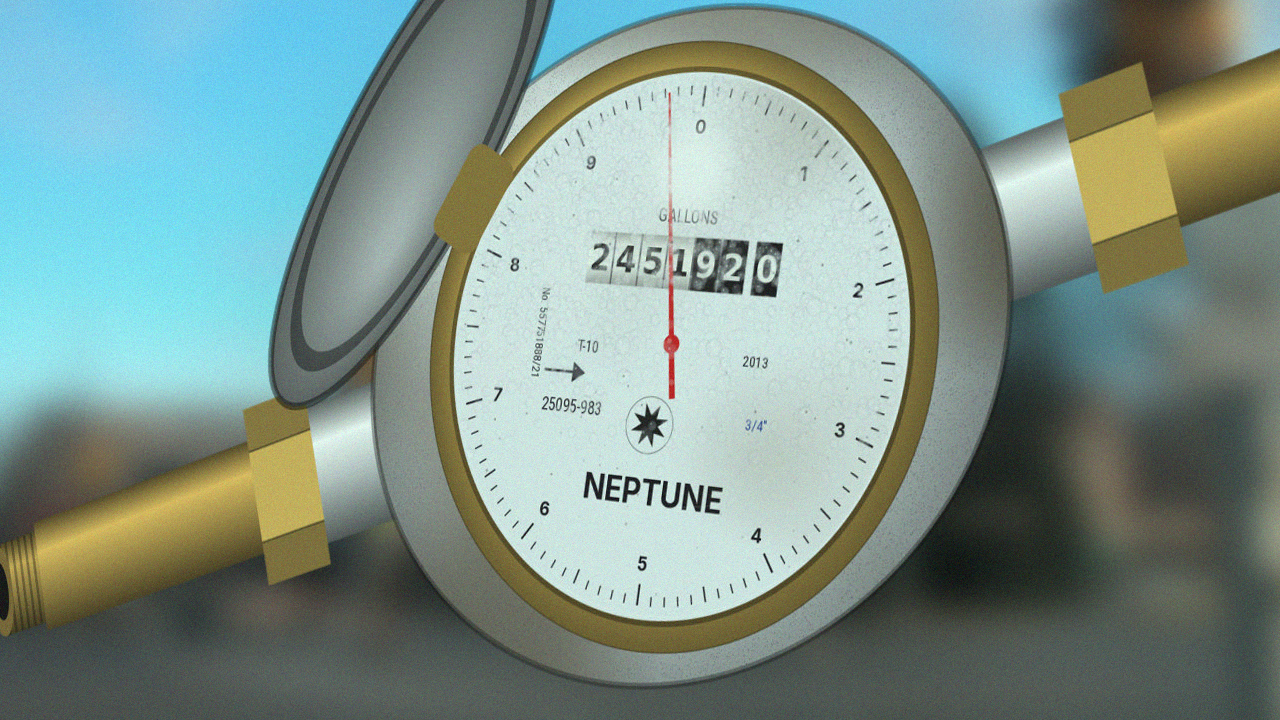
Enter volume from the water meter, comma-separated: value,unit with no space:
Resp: 2451919.7,gal
